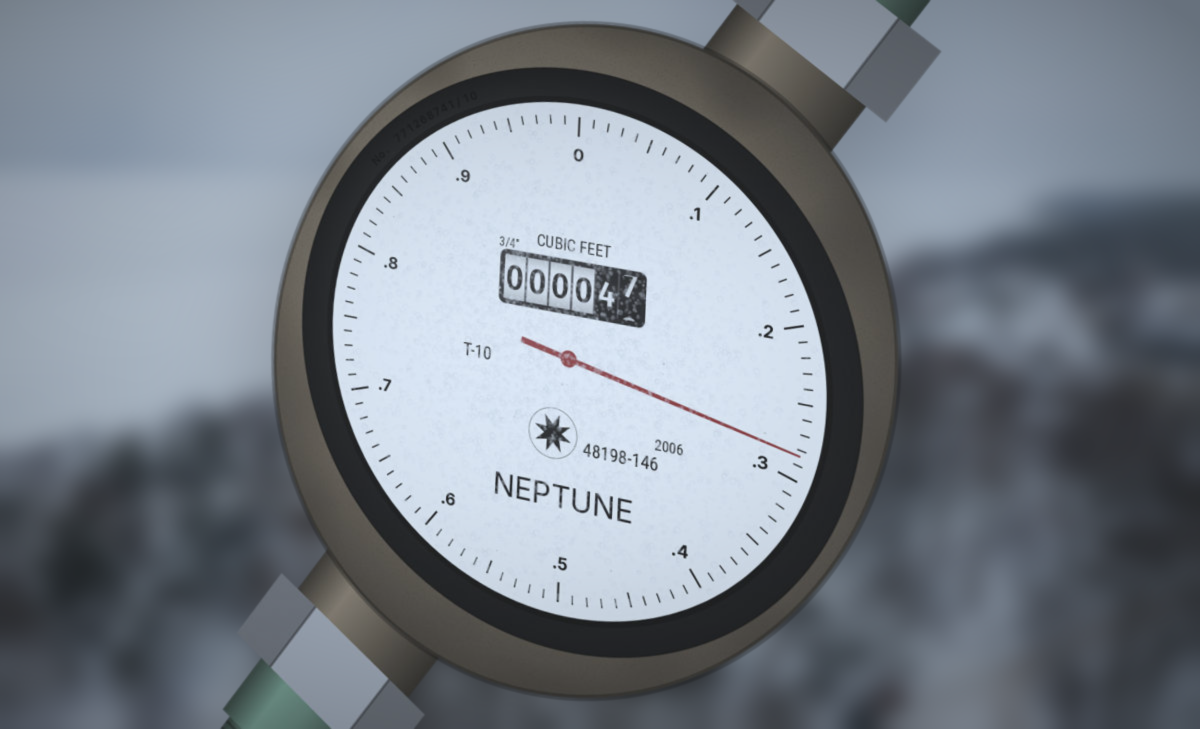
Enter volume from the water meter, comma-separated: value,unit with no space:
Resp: 47.28,ft³
